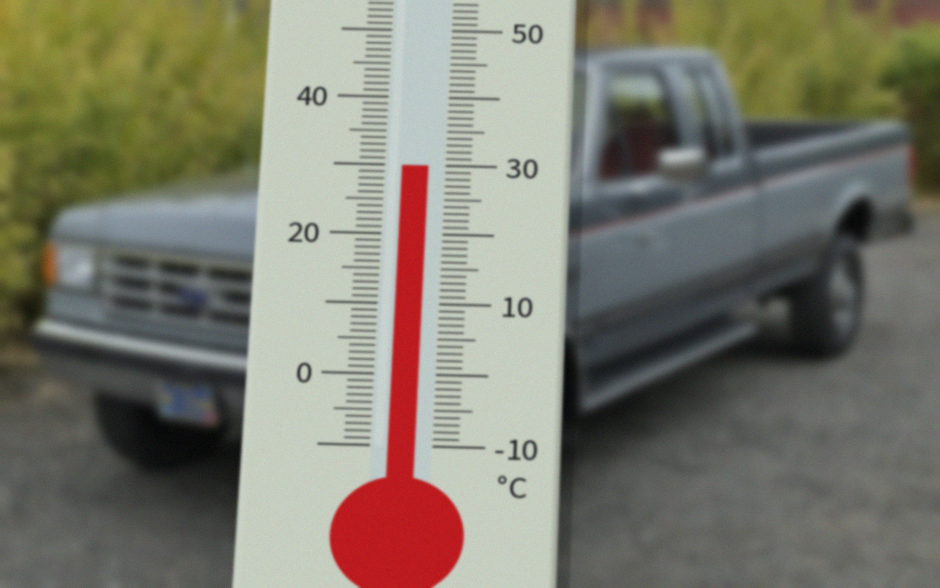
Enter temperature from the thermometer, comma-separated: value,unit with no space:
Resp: 30,°C
